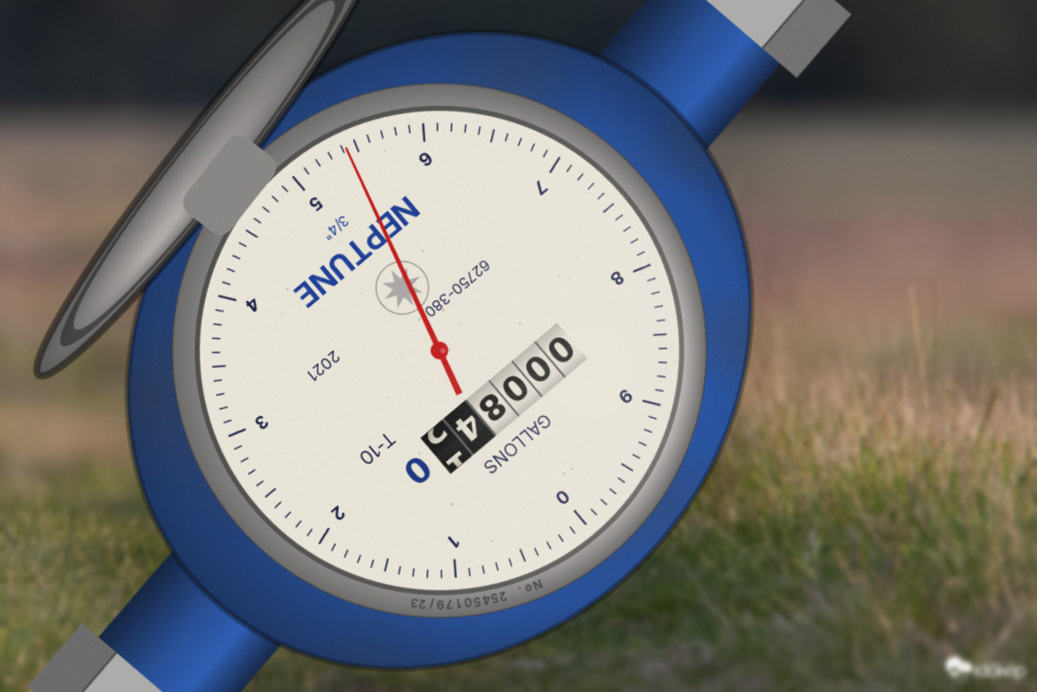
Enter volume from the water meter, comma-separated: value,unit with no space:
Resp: 8415.4,gal
